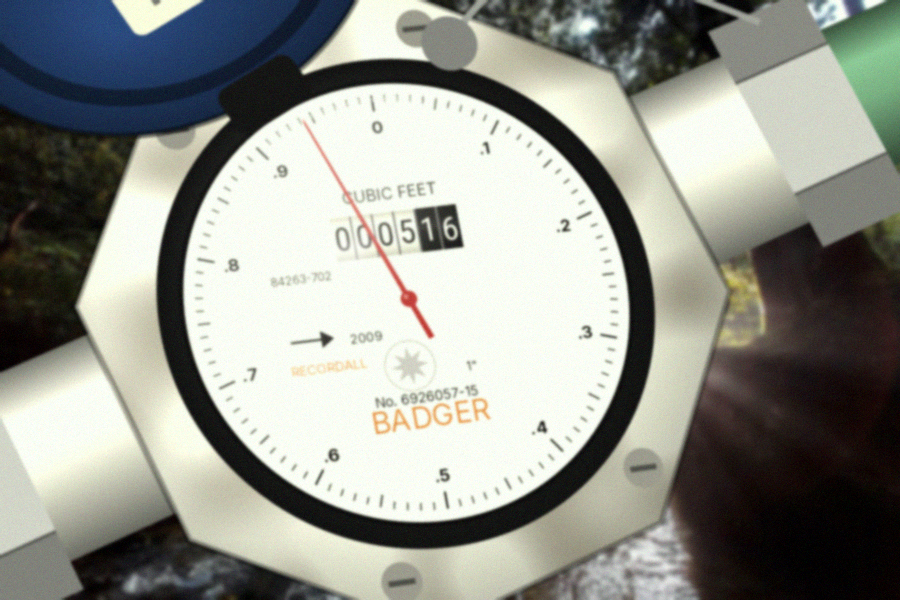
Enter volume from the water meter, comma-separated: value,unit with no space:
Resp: 515.94,ft³
